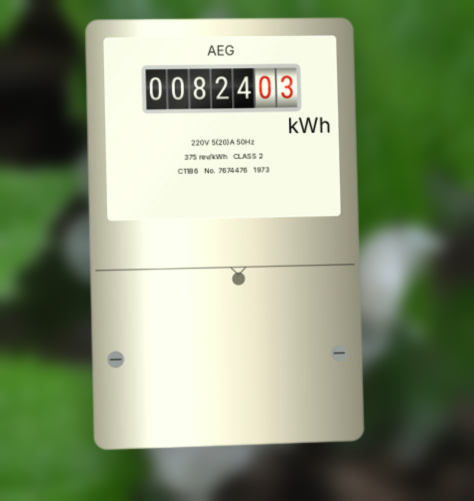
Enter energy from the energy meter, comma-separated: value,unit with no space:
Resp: 824.03,kWh
